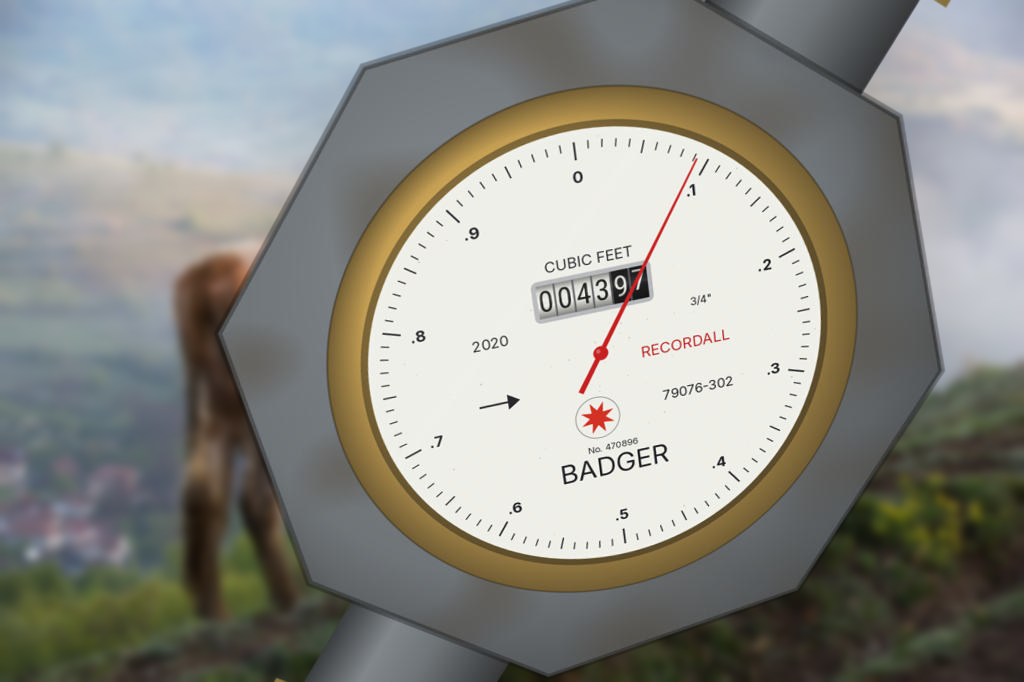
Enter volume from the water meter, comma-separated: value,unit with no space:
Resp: 4397.09,ft³
